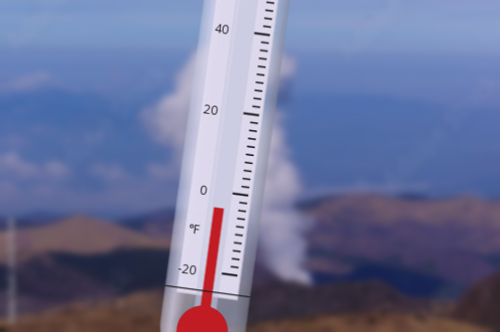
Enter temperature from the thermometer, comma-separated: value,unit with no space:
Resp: -4,°F
